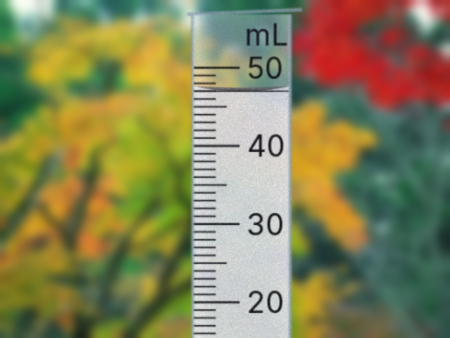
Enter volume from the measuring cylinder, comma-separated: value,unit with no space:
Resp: 47,mL
